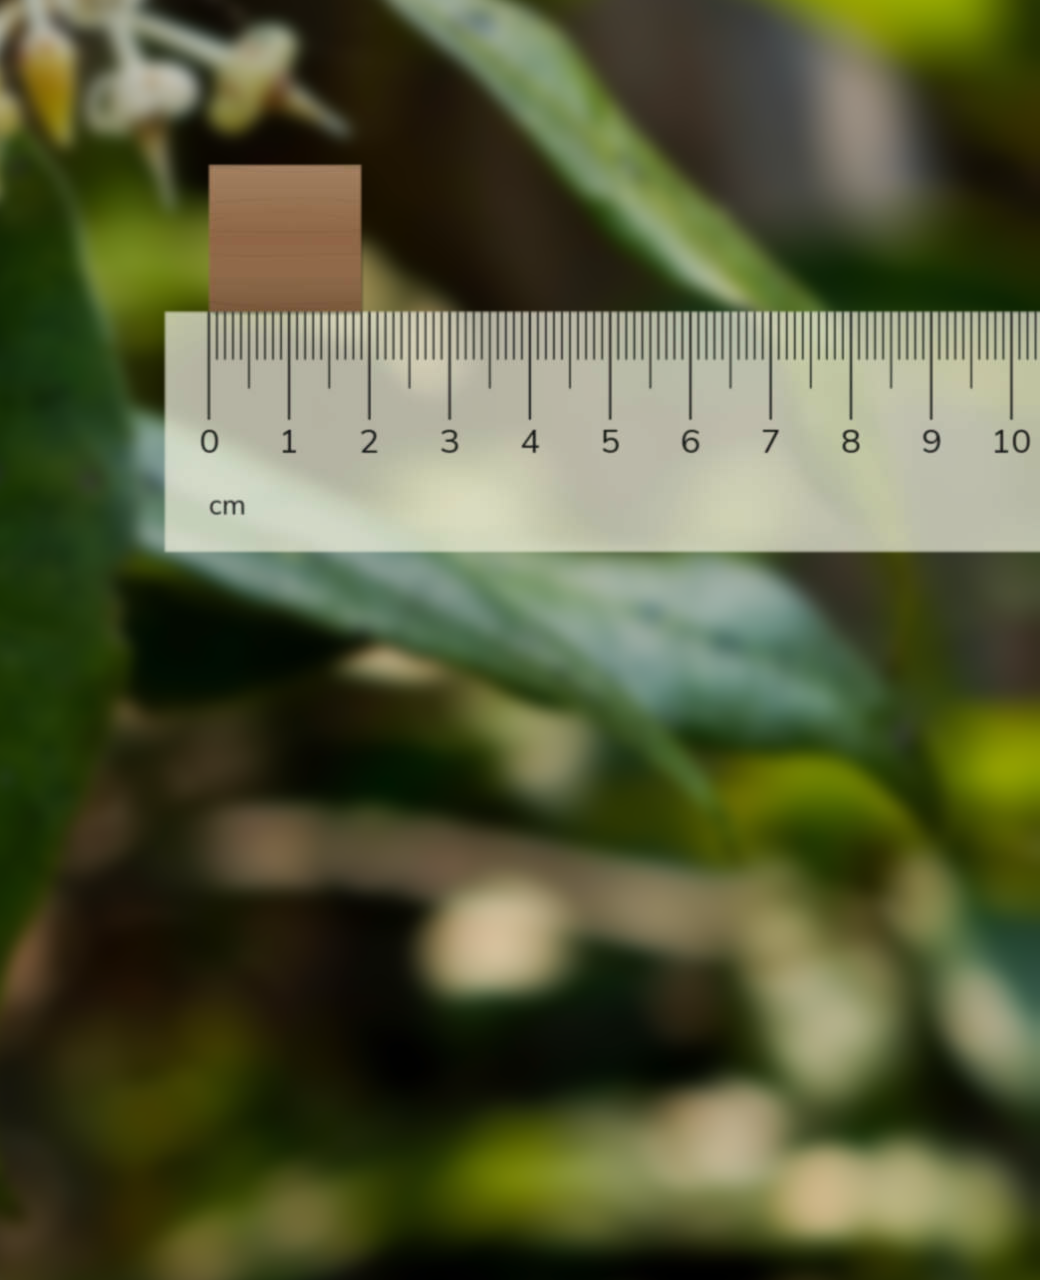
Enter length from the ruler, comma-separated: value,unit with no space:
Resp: 1.9,cm
